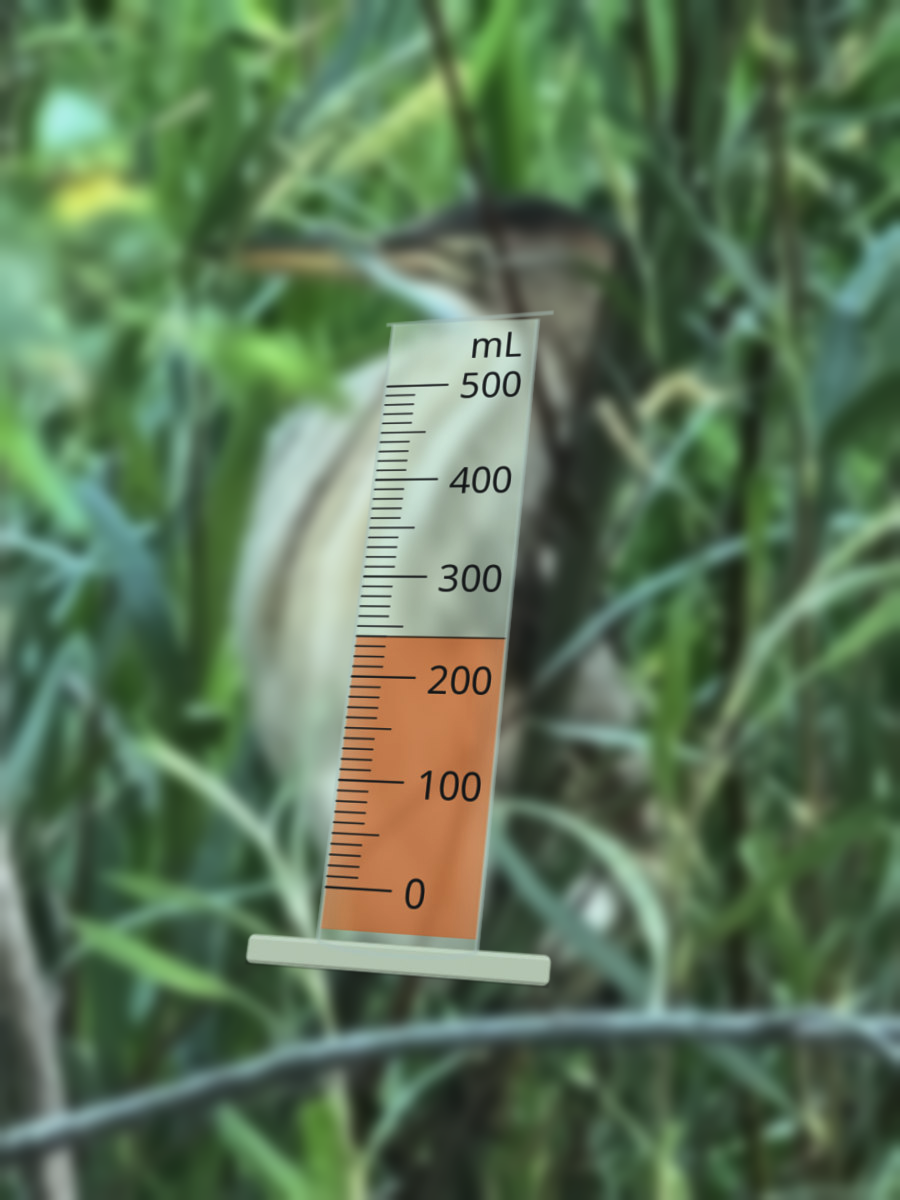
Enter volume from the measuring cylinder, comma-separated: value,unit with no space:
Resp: 240,mL
